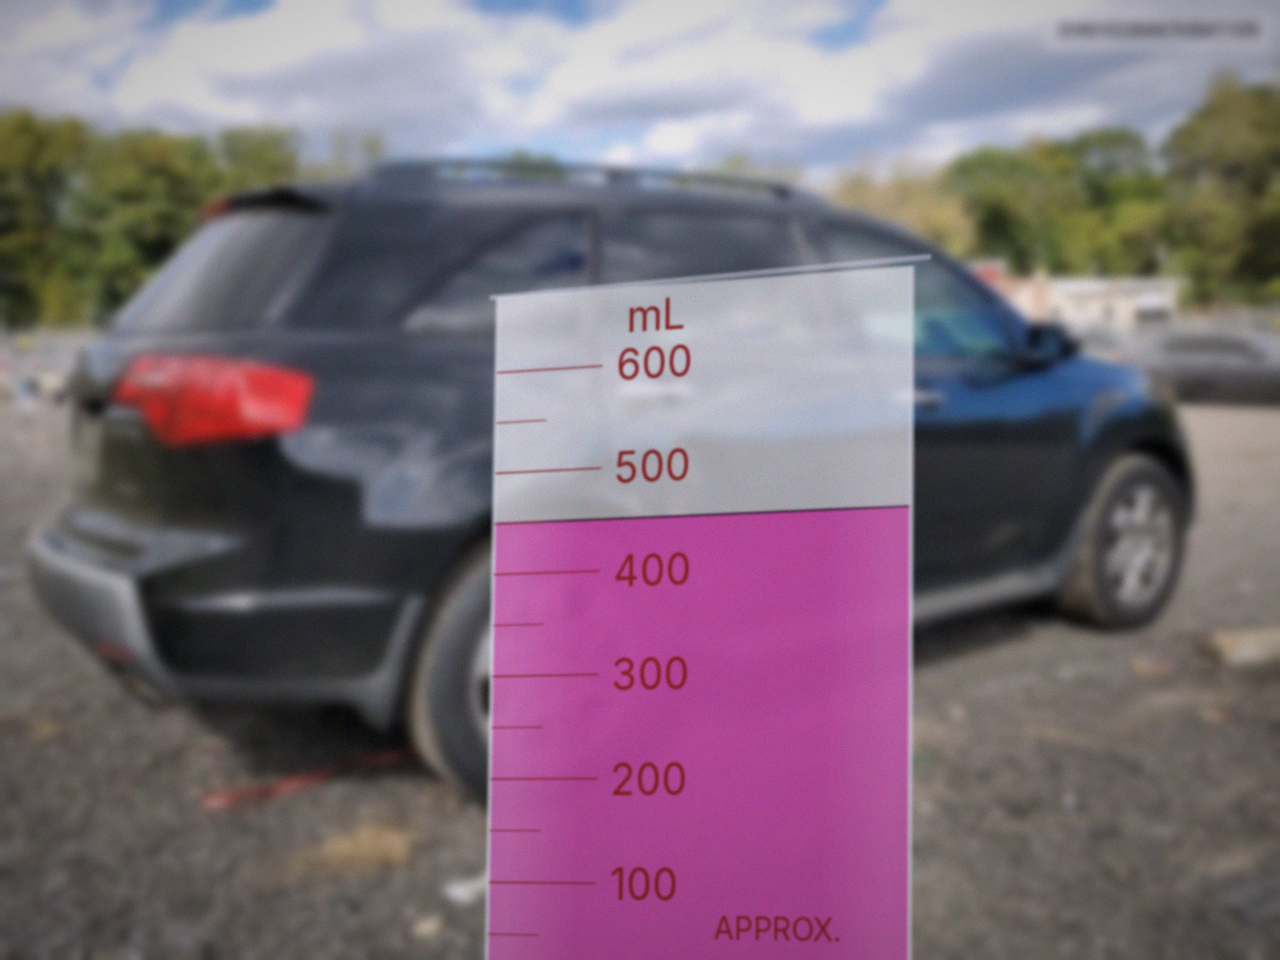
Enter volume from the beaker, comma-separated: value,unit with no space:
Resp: 450,mL
